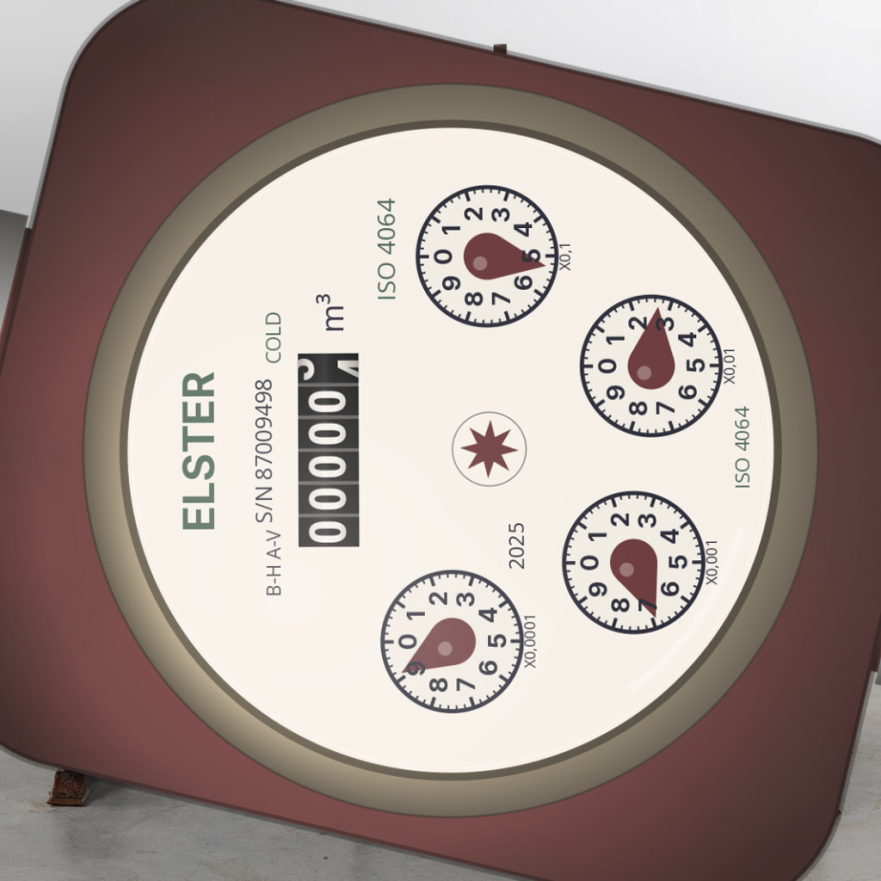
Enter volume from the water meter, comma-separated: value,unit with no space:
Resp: 3.5269,m³
